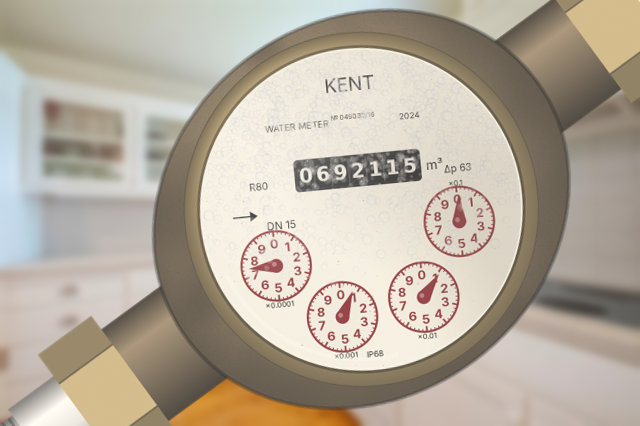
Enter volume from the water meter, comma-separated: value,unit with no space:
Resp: 692115.0107,m³
